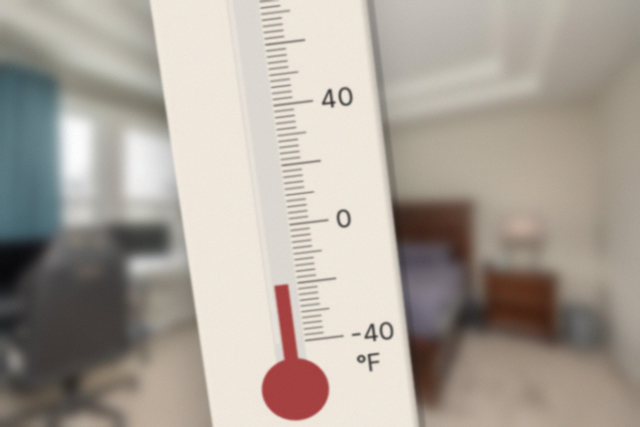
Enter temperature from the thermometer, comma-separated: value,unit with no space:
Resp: -20,°F
